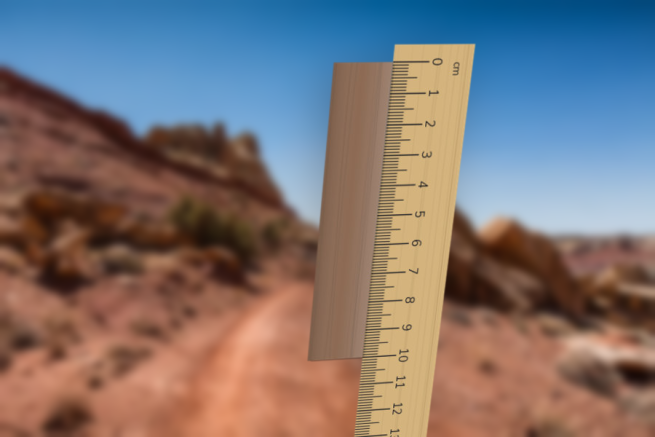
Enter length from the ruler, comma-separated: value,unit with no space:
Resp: 10,cm
